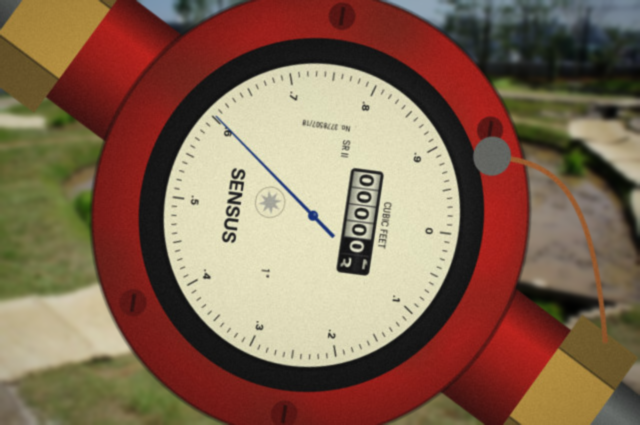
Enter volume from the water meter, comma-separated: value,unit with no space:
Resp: 2.60,ft³
